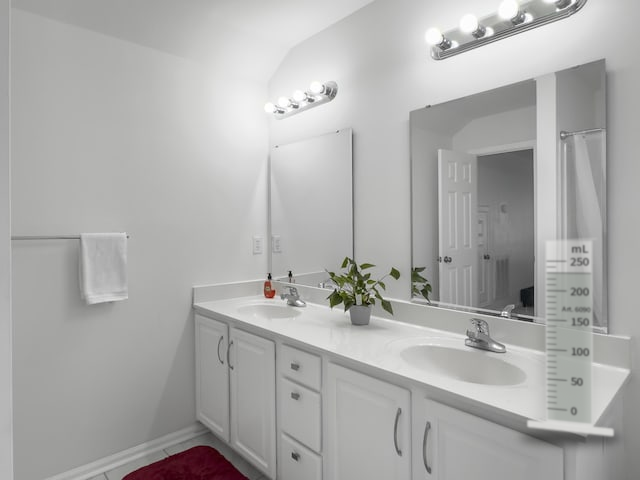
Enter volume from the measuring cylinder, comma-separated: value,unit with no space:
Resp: 230,mL
